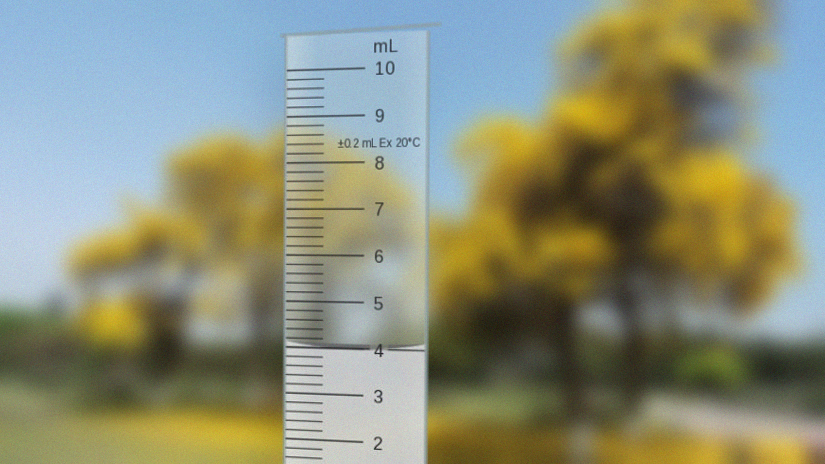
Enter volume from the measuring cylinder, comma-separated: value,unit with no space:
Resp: 4,mL
